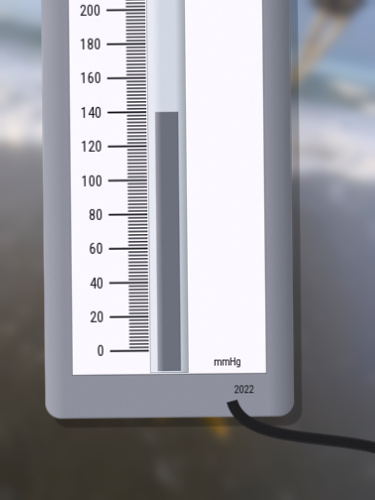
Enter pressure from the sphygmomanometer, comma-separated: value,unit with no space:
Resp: 140,mmHg
